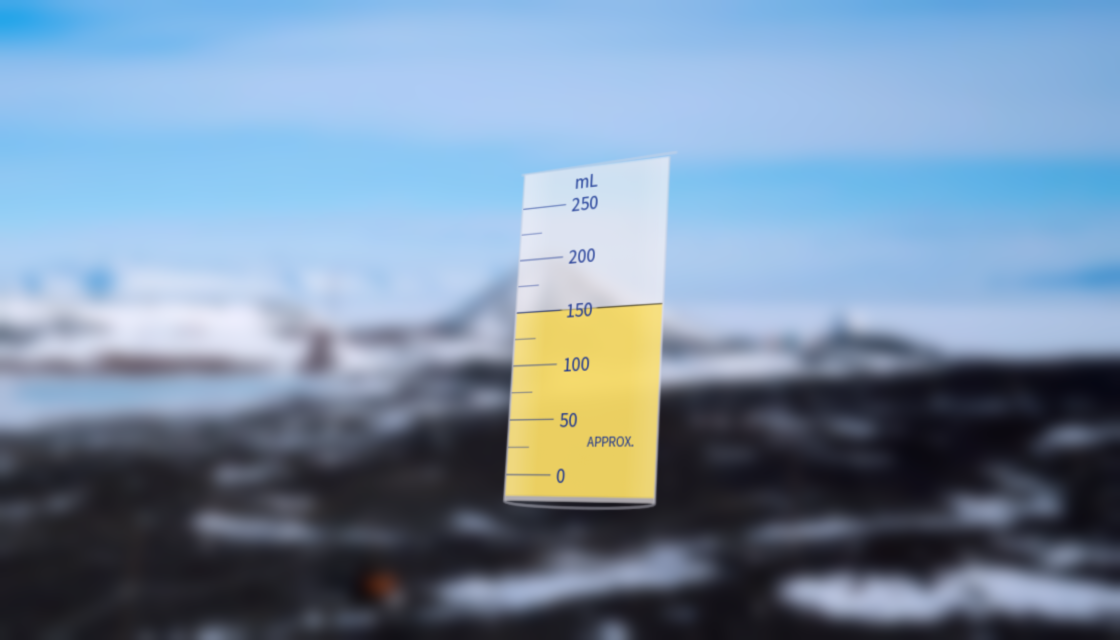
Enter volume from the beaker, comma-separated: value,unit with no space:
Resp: 150,mL
